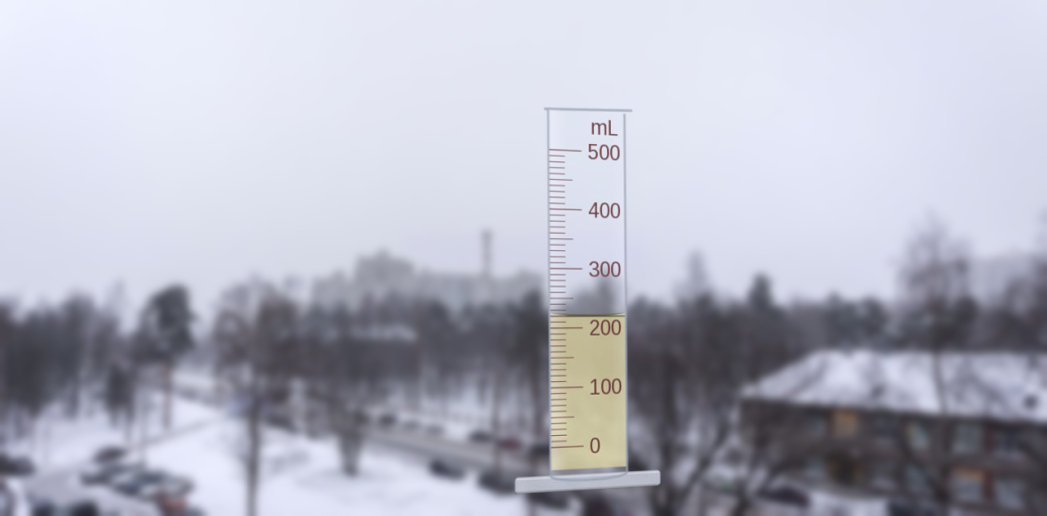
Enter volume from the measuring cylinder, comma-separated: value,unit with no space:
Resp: 220,mL
